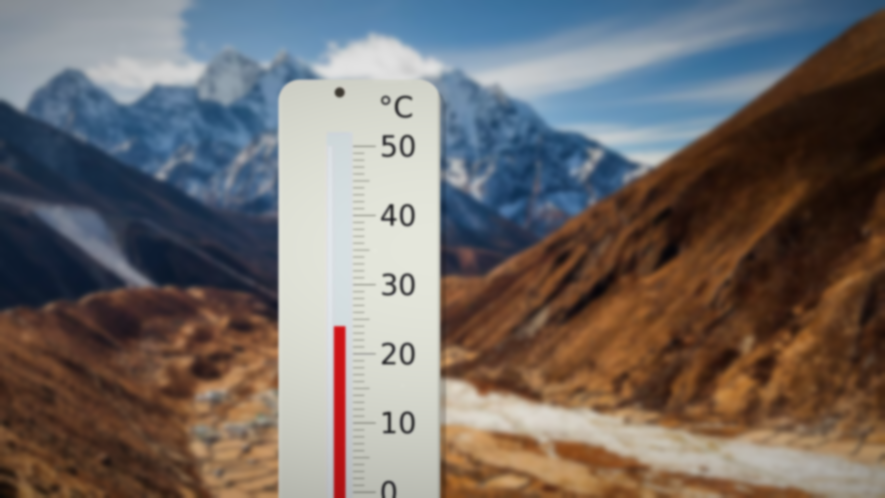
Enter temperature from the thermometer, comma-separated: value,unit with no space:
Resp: 24,°C
